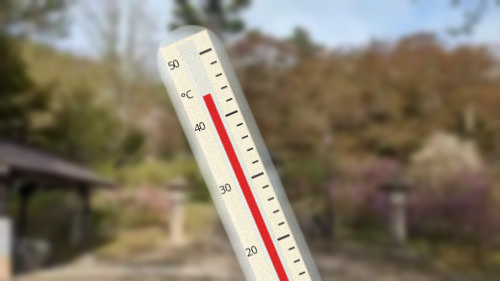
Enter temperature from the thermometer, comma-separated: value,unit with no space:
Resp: 44,°C
